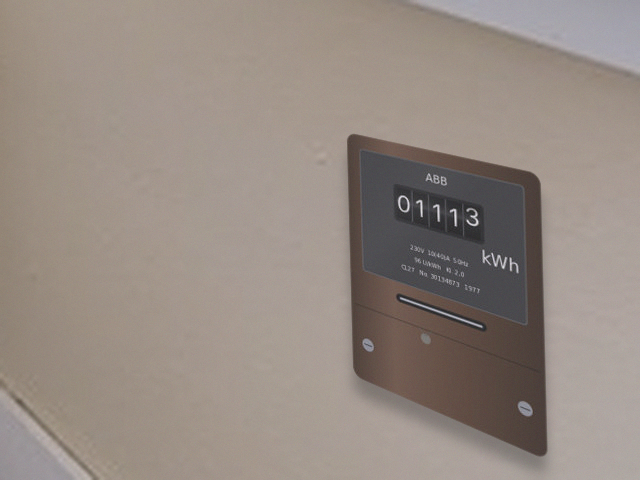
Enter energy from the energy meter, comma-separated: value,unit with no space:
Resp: 1113,kWh
